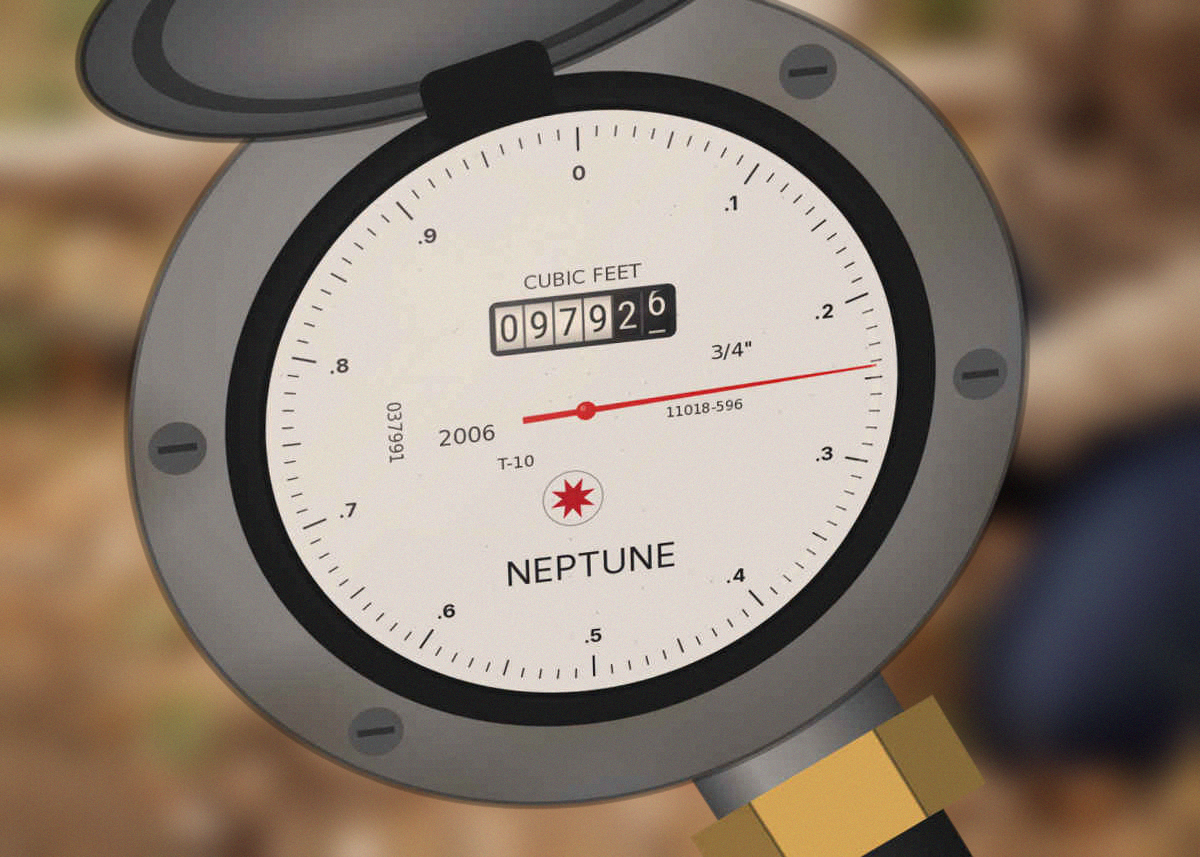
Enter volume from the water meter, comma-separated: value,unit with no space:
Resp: 97926.24,ft³
